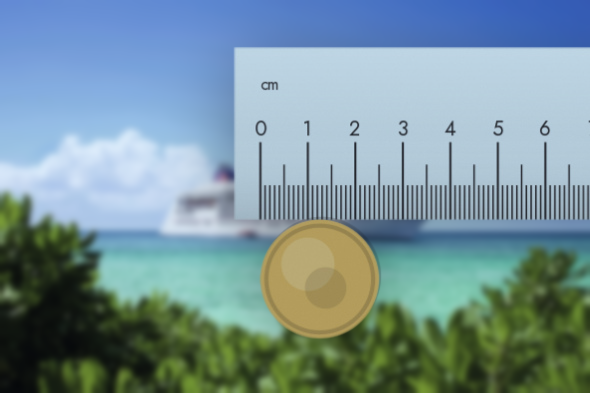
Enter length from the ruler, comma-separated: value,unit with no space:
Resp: 2.5,cm
